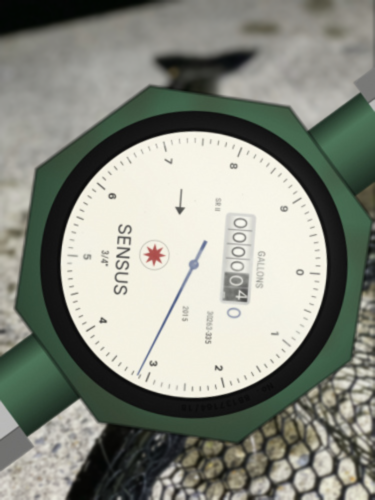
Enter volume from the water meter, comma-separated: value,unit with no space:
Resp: 43.1,gal
